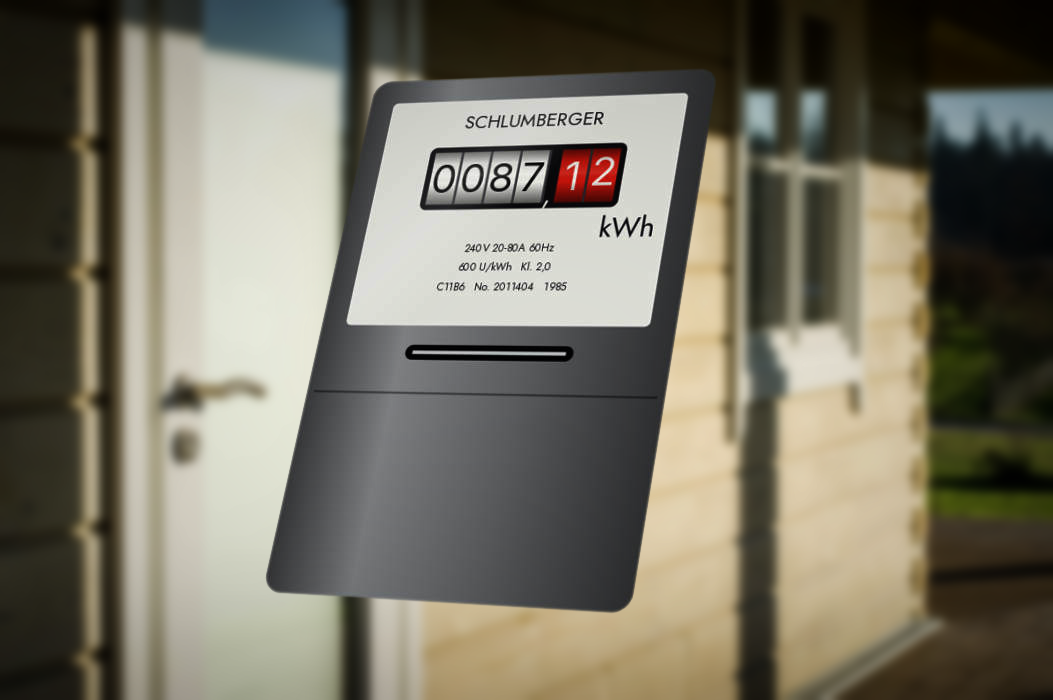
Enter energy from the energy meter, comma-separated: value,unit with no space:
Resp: 87.12,kWh
